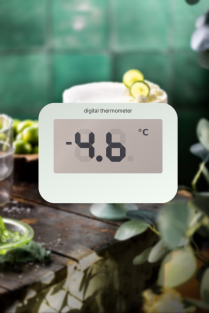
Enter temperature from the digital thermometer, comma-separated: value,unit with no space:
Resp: -4.6,°C
